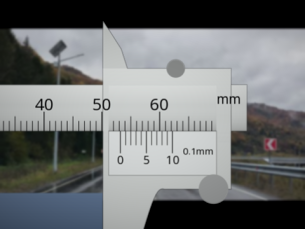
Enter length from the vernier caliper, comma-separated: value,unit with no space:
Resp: 53.2,mm
